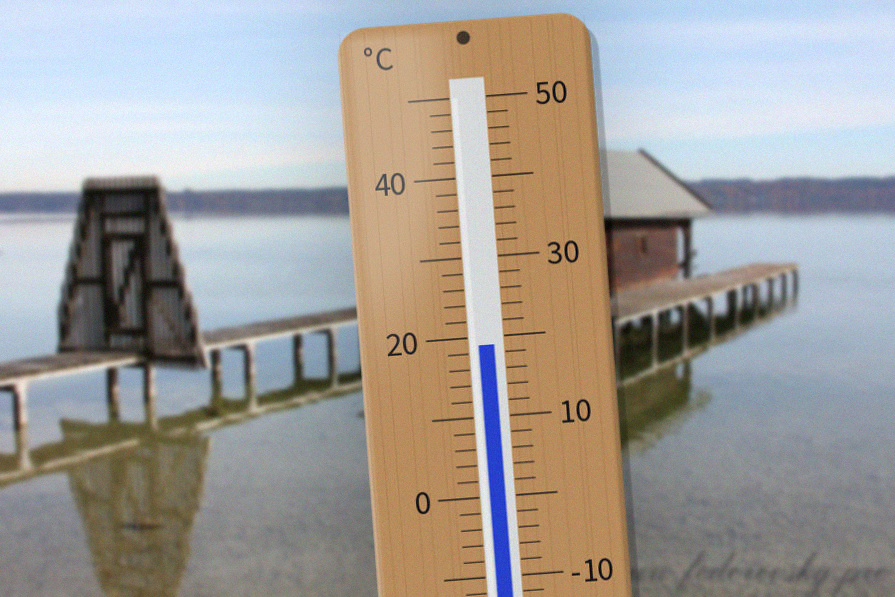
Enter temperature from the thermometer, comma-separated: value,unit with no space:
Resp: 19,°C
